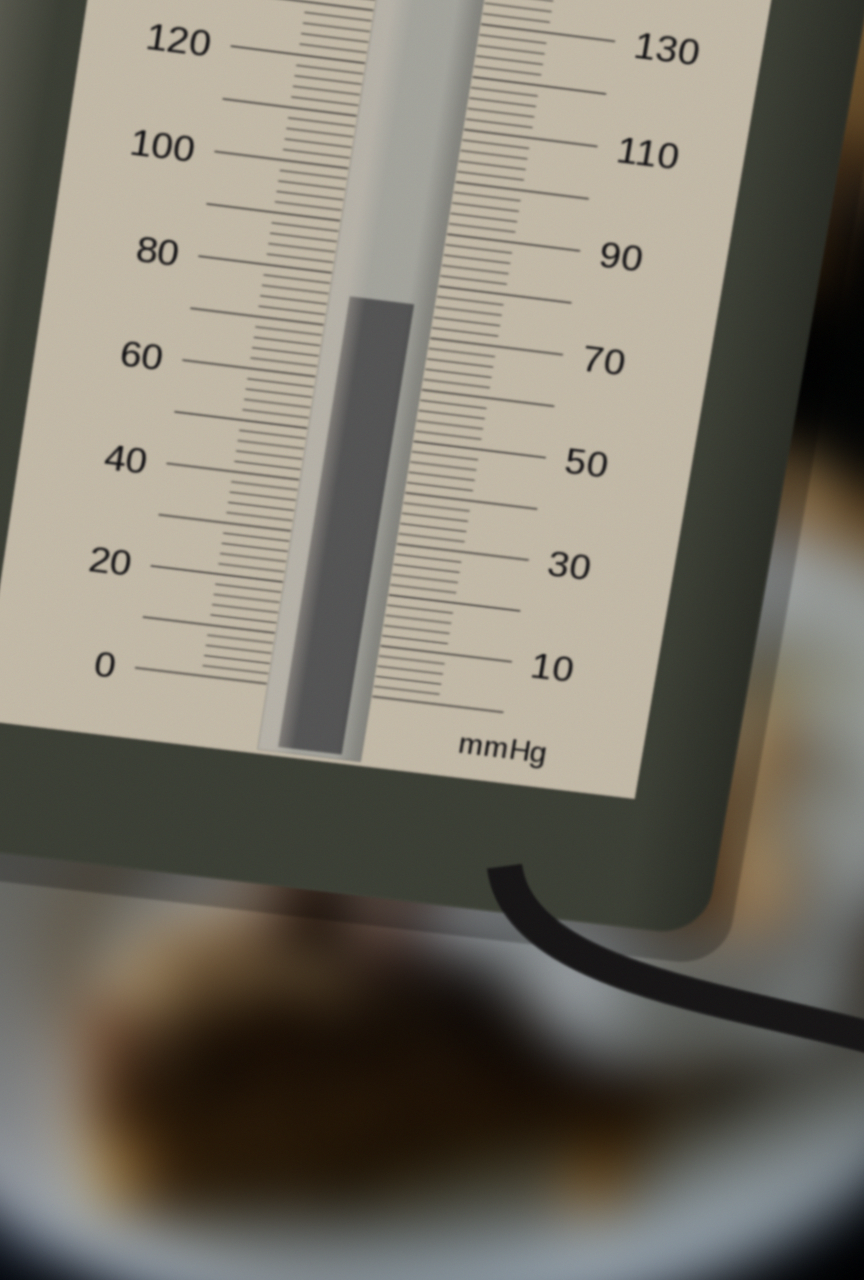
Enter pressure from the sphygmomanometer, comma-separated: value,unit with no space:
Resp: 76,mmHg
